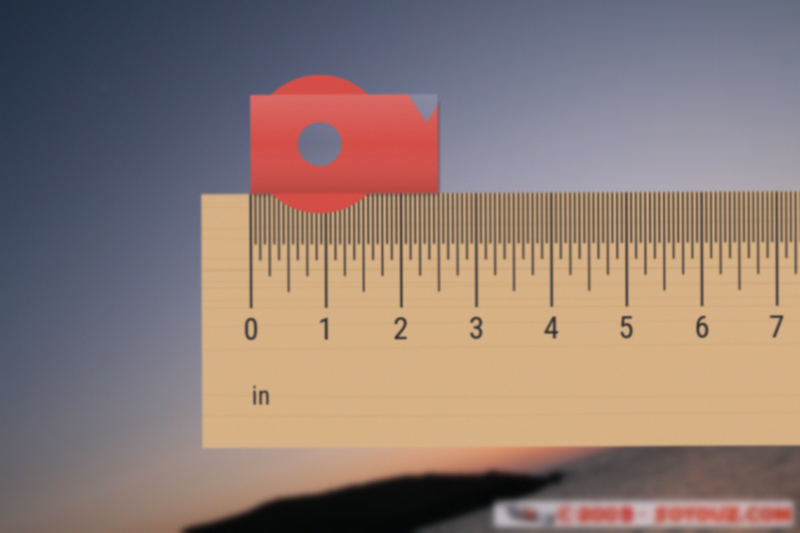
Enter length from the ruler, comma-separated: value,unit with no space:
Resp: 2.5,in
